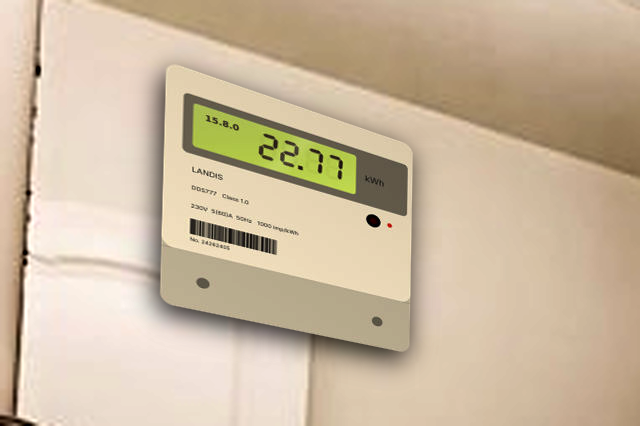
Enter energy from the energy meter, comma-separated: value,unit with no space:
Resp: 22.77,kWh
